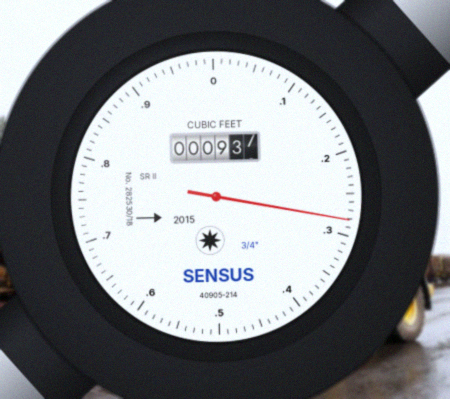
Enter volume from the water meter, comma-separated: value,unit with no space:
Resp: 937.28,ft³
